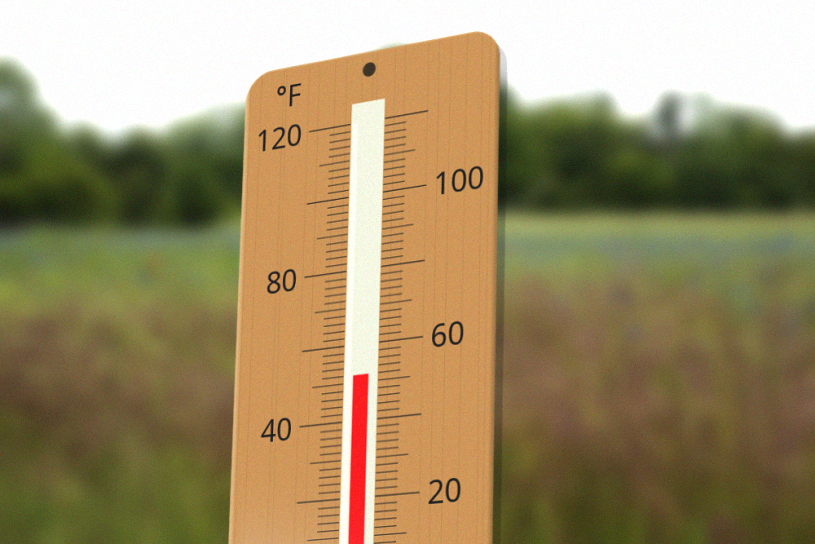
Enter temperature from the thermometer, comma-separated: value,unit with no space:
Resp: 52,°F
